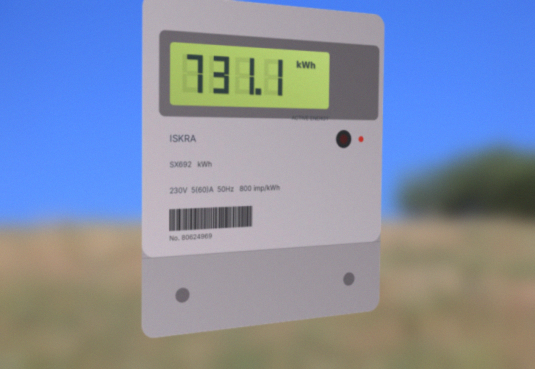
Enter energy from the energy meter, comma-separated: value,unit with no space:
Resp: 731.1,kWh
